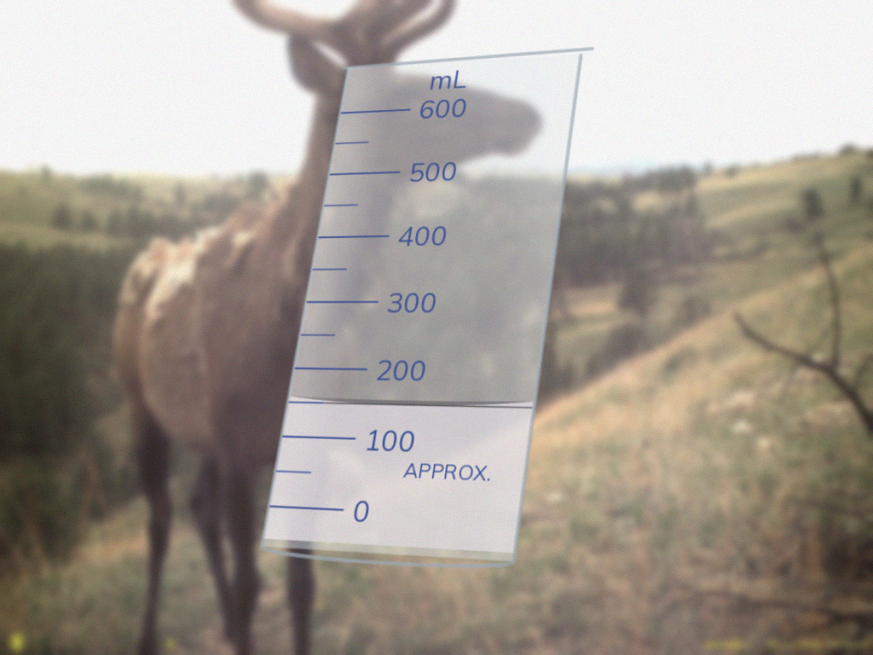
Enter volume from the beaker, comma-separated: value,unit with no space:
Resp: 150,mL
